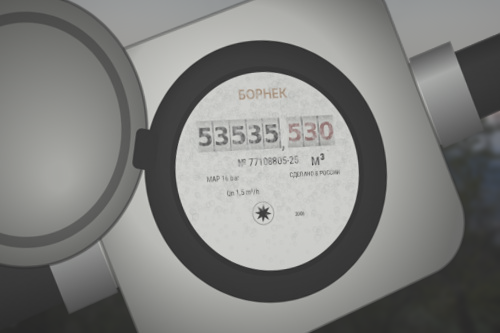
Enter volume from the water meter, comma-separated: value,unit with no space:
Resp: 53535.530,m³
